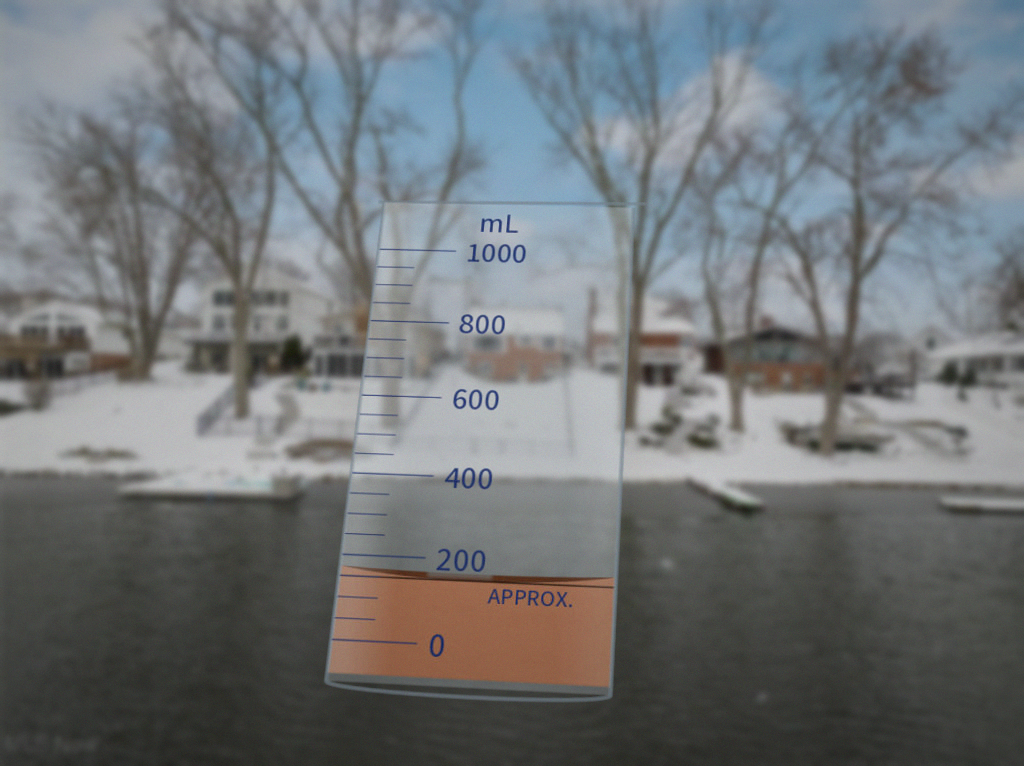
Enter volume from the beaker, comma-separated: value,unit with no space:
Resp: 150,mL
